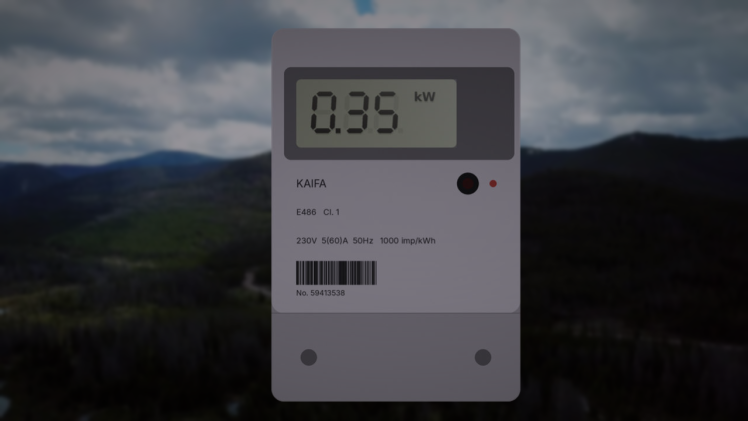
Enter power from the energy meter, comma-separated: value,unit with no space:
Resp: 0.35,kW
